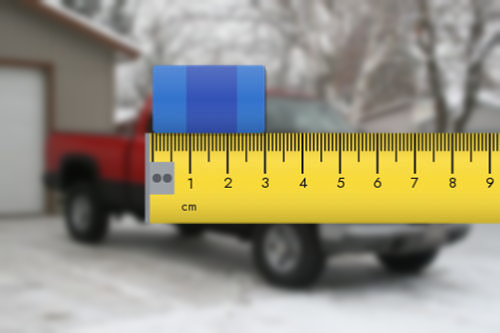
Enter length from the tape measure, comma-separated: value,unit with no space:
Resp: 3,cm
